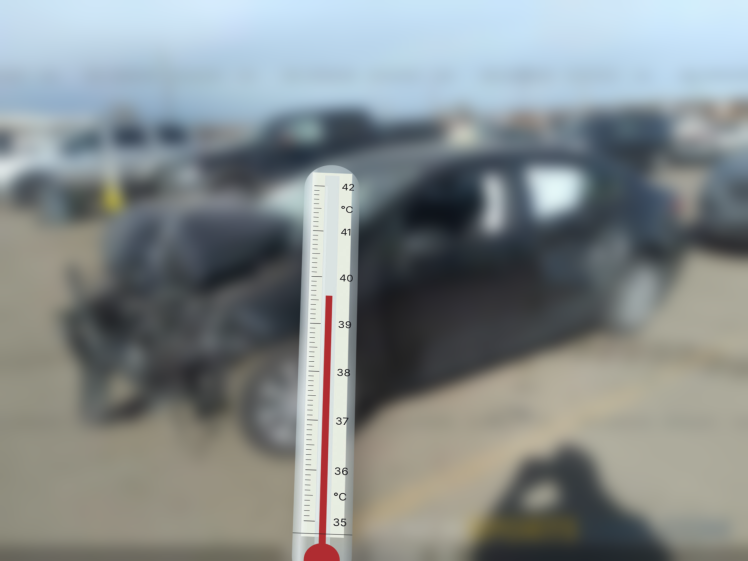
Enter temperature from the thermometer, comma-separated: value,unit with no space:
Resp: 39.6,°C
